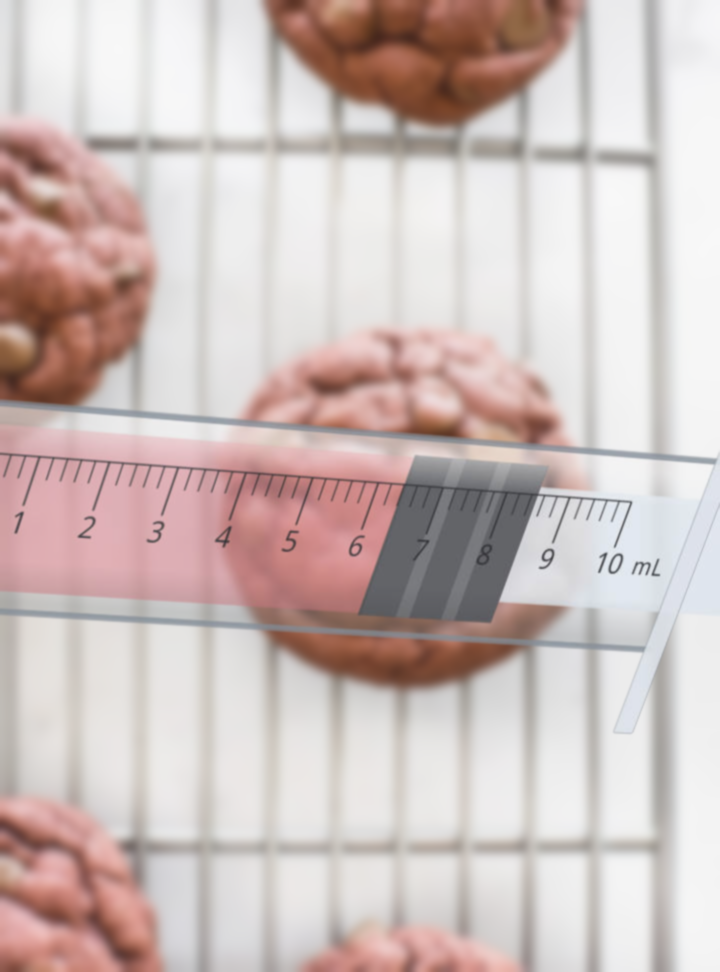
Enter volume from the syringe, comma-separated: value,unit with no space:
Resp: 6.4,mL
